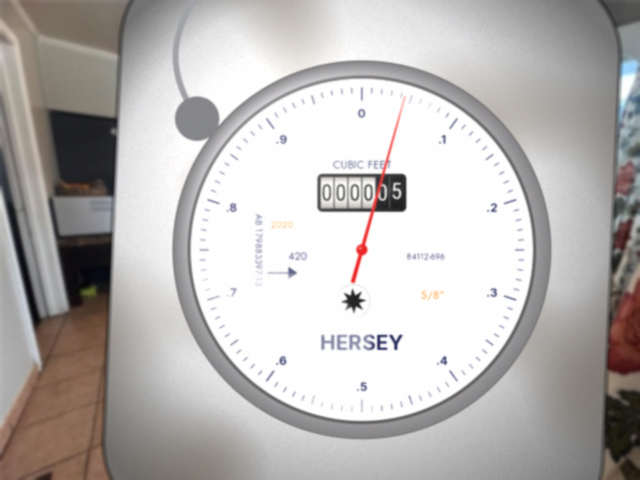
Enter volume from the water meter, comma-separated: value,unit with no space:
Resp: 5.04,ft³
